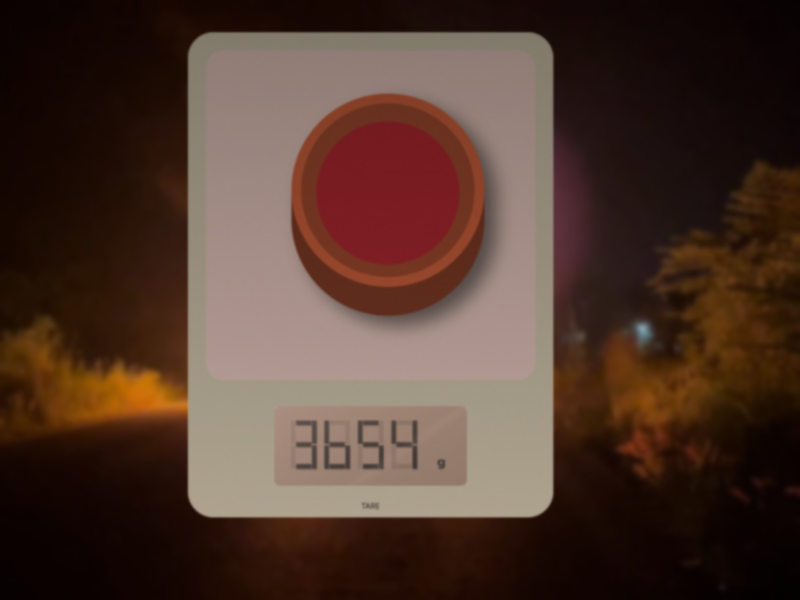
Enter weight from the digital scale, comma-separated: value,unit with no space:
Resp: 3654,g
